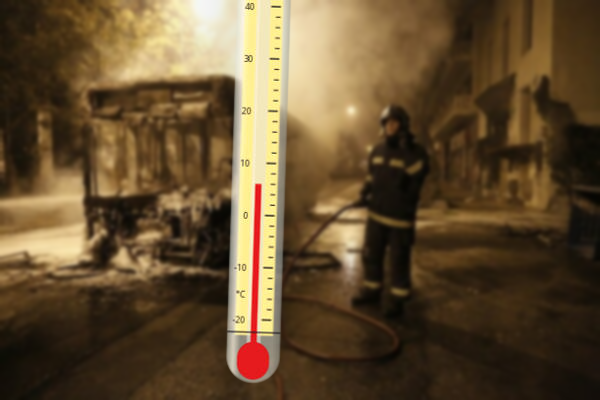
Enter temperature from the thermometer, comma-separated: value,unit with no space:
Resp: 6,°C
